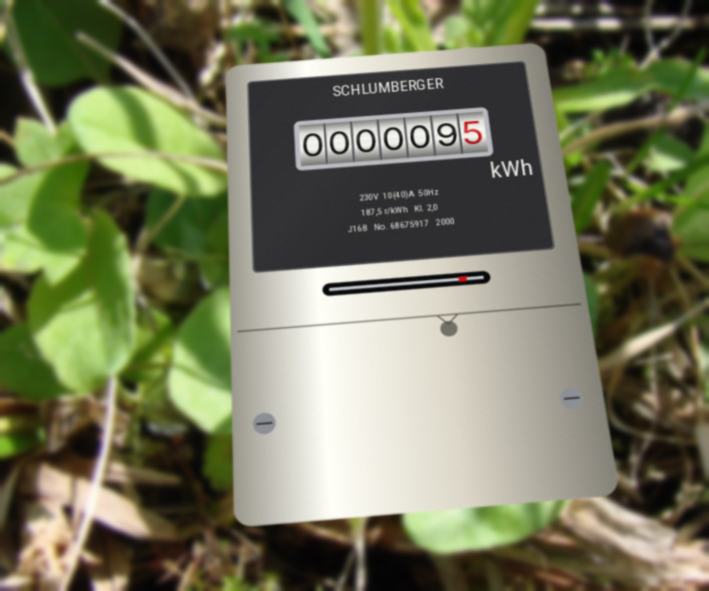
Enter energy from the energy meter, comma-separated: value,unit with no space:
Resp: 9.5,kWh
